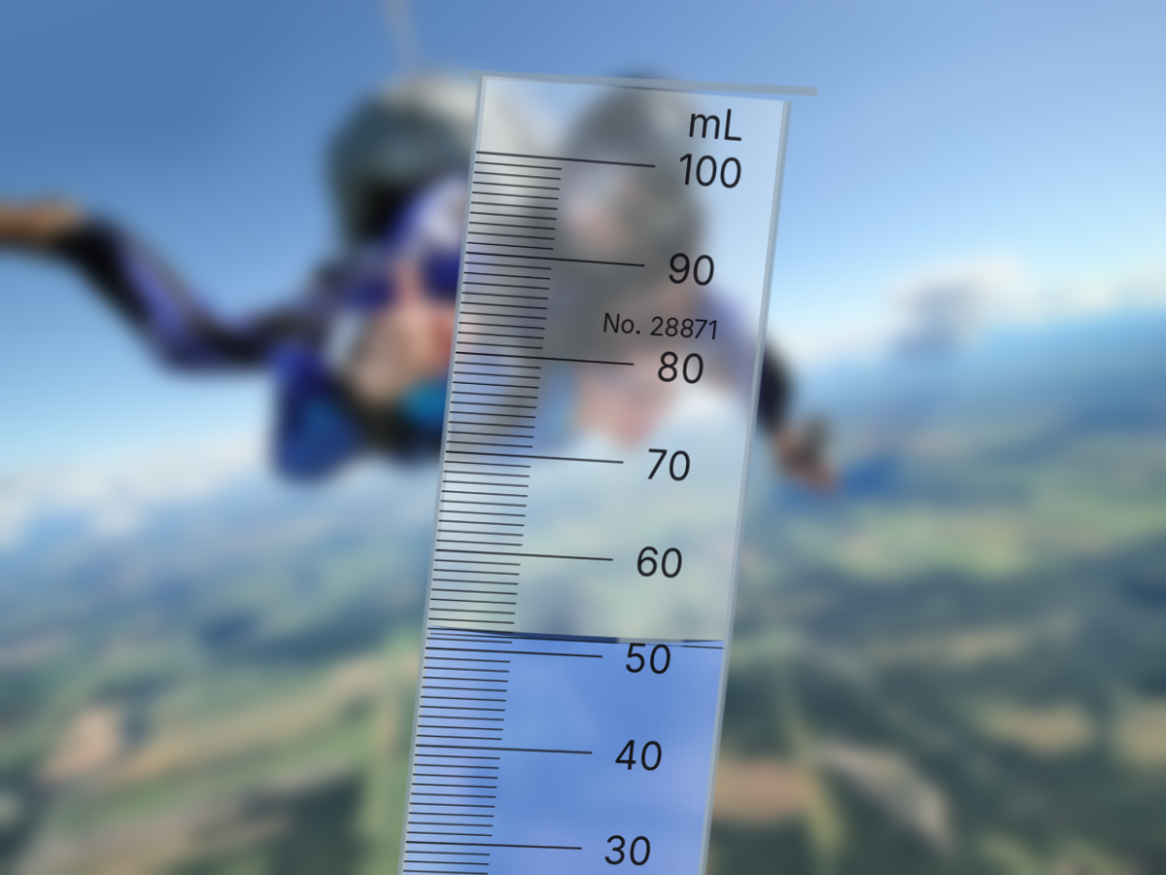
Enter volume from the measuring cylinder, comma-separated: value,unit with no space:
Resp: 51.5,mL
